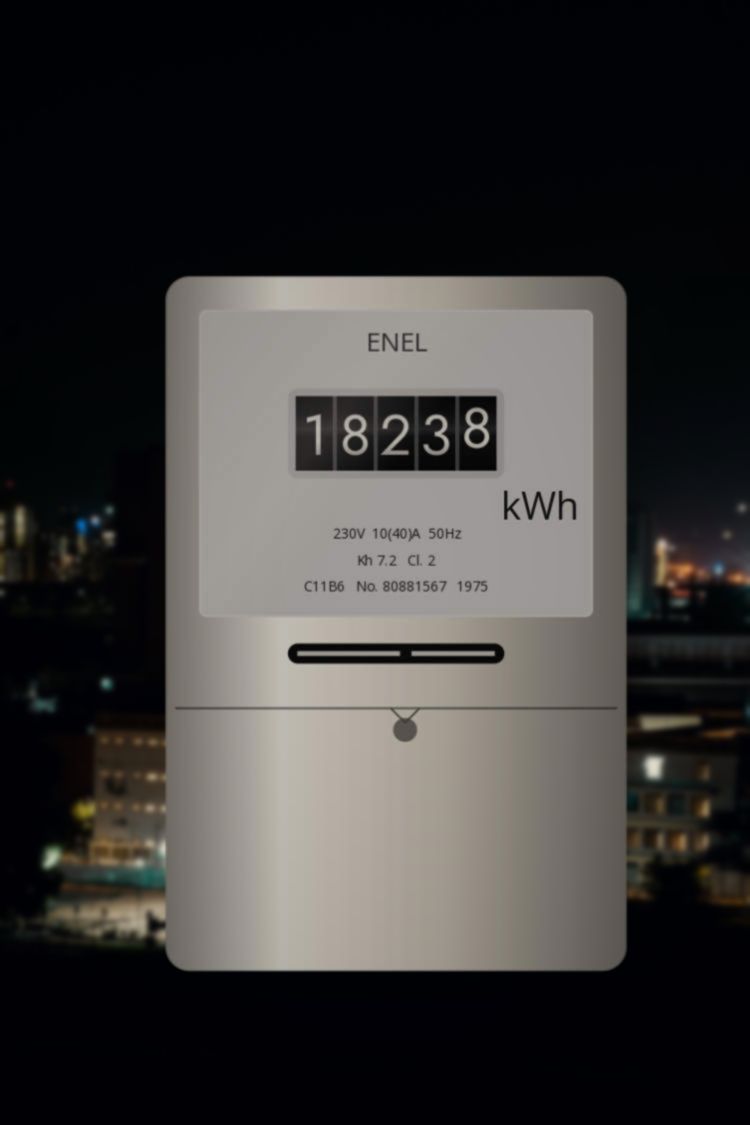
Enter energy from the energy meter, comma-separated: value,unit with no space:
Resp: 18238,kWh
